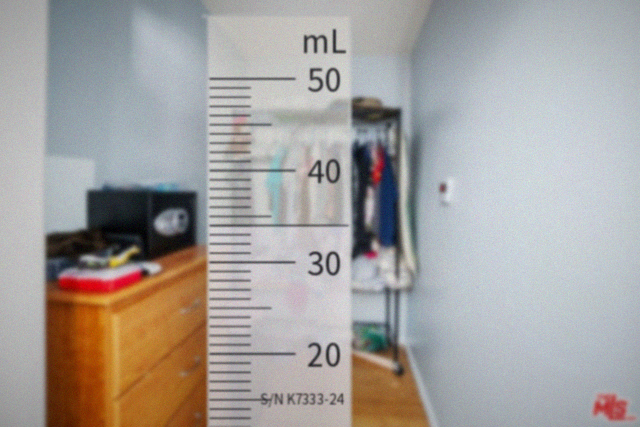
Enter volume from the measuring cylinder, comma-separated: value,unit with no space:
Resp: 34,mL
